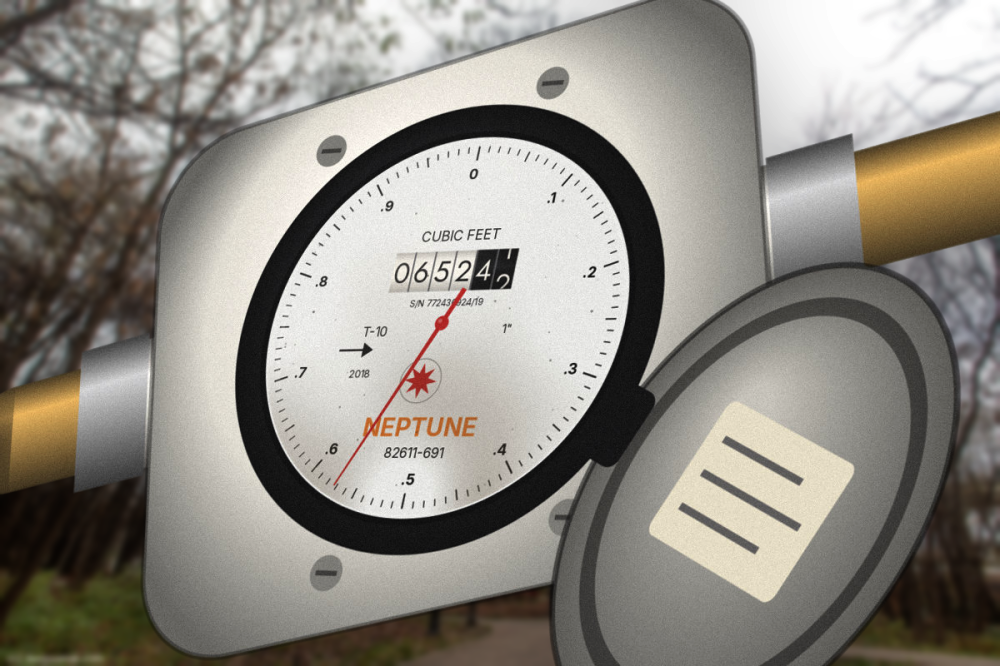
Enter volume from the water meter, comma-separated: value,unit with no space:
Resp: 65241.57,ft³
